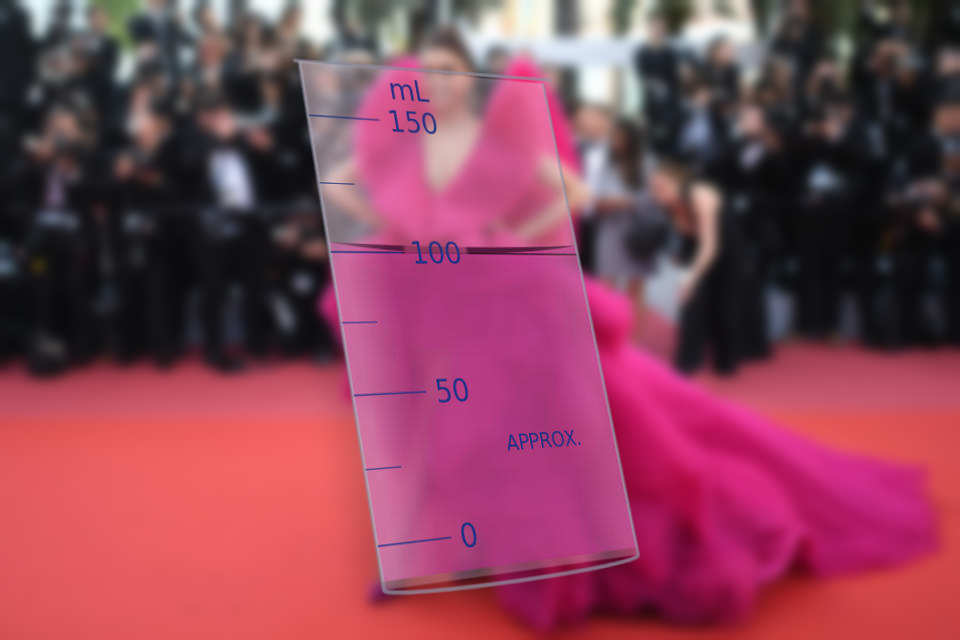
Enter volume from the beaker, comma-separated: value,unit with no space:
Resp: 100,mL
